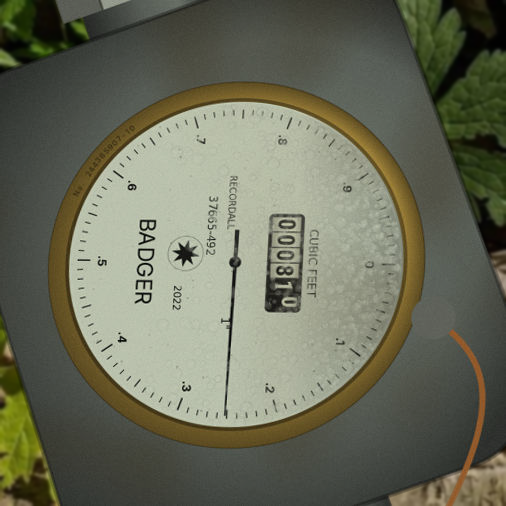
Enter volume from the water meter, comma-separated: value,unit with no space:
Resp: 810.25,ft³
